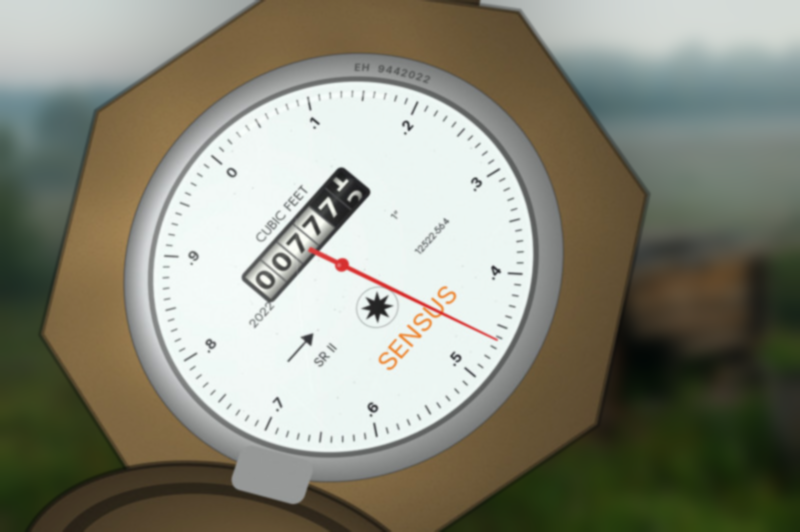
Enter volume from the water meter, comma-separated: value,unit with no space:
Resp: 7771.46,ft³
